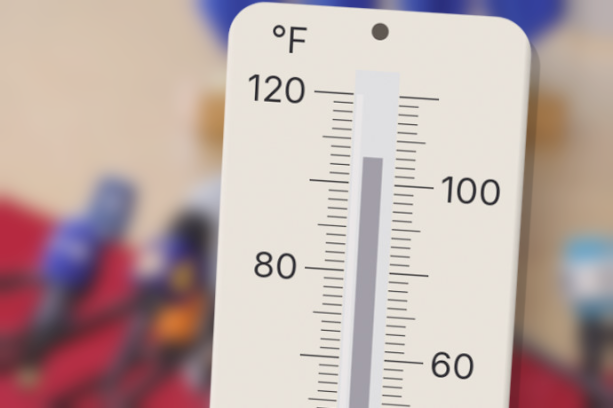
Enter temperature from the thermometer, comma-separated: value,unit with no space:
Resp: 106,°F
